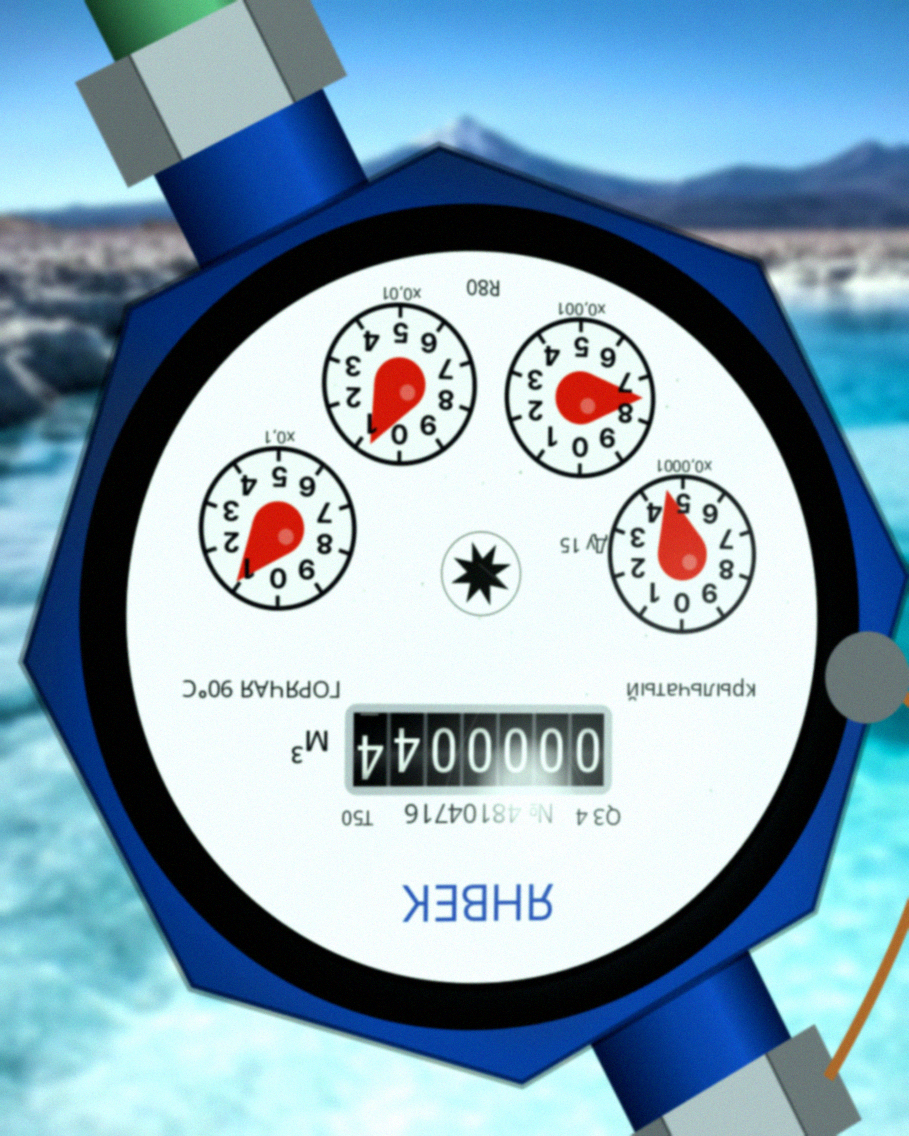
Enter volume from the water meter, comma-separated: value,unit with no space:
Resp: 44.1074,m³
